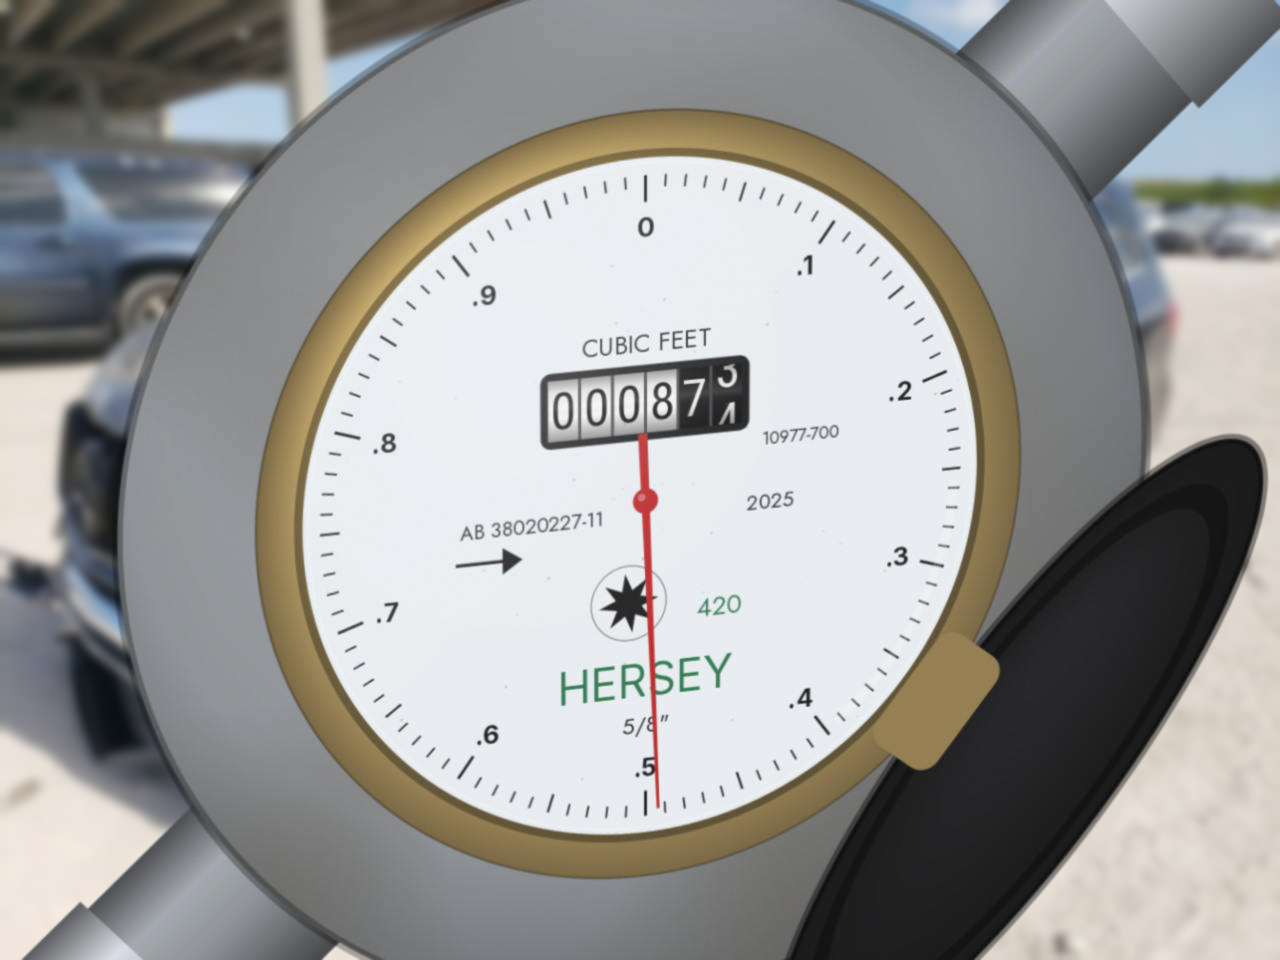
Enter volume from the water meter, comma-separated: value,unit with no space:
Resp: 873.49,ft³
